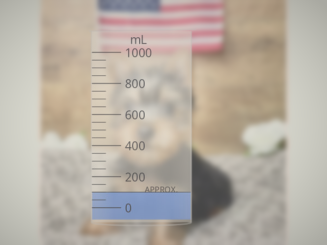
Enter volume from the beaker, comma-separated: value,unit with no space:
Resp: 100,mL
